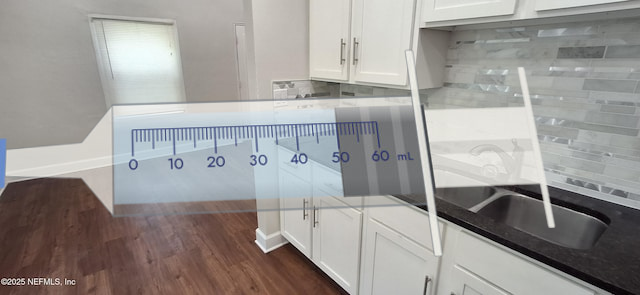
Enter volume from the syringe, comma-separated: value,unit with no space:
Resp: 50,mL
